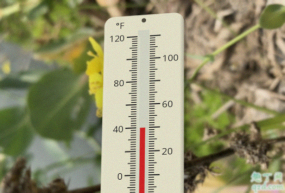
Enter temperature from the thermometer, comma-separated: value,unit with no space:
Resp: 40,°F
